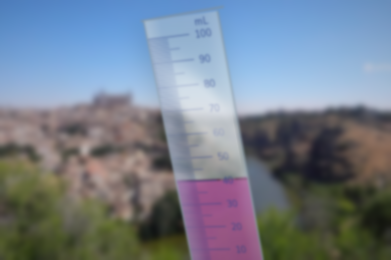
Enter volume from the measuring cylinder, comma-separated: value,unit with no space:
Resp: 40,mL
